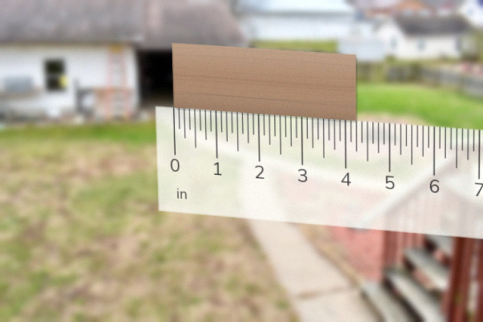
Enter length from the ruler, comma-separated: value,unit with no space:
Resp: 4.25,in
